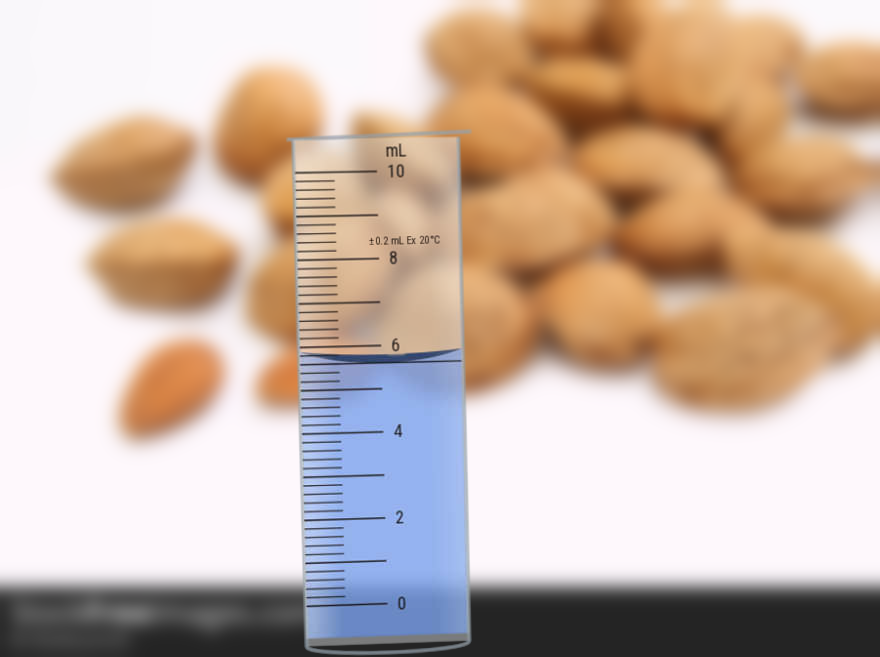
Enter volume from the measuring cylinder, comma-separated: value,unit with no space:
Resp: 5.6,mL
